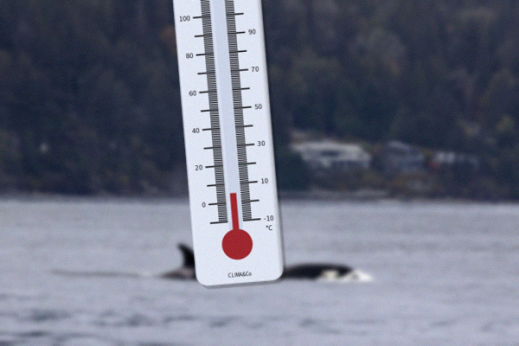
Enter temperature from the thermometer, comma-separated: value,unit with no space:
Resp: 5,°C
